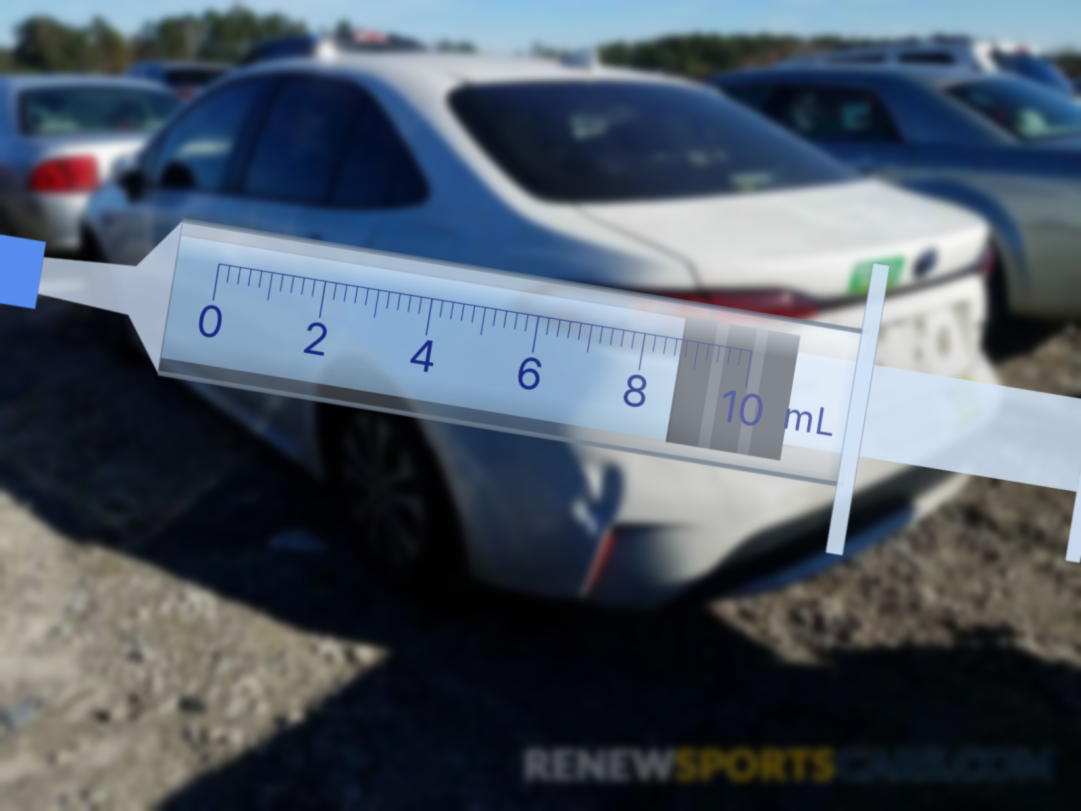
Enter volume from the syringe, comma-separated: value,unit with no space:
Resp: 8.7,mL
